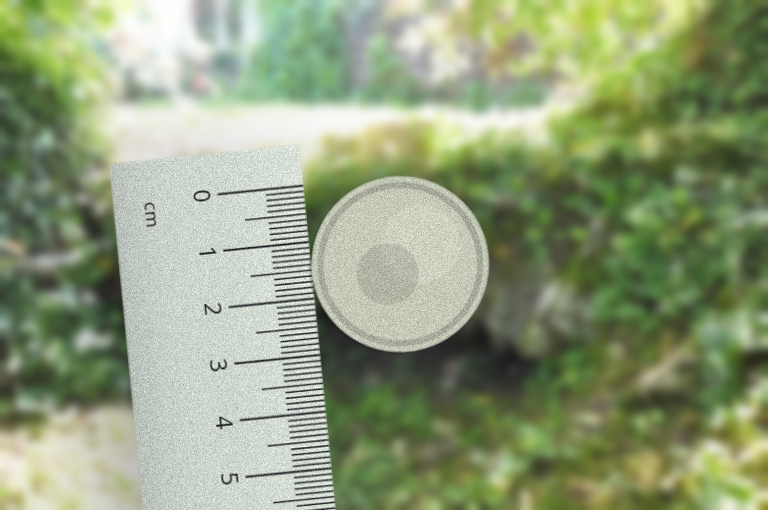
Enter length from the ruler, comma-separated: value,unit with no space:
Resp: 3.1,cm
